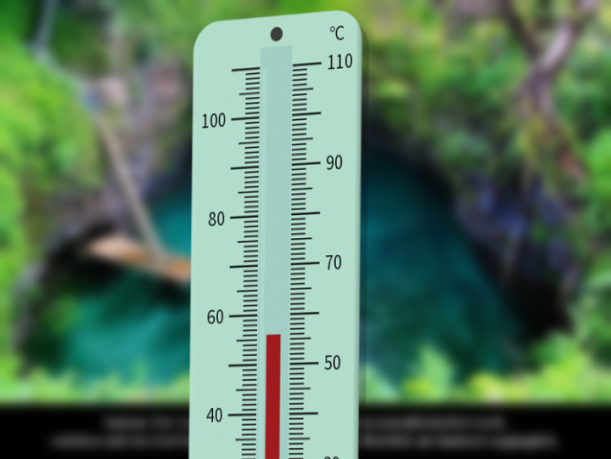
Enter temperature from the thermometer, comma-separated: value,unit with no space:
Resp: 56,°C
